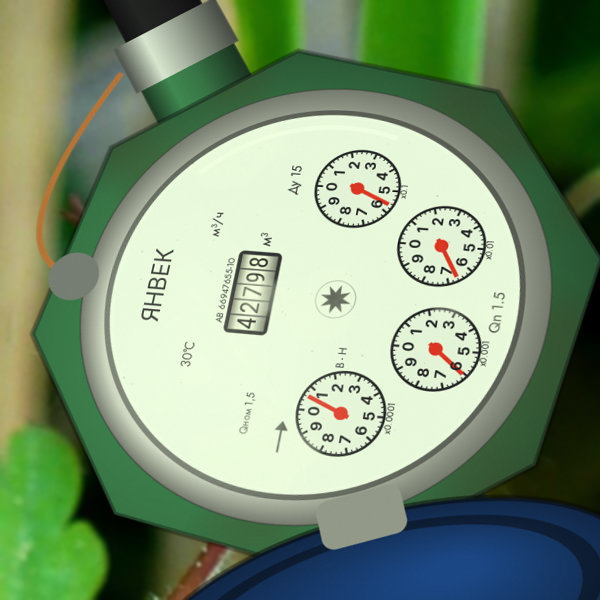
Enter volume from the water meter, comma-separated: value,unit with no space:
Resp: 42798.5660,m³
